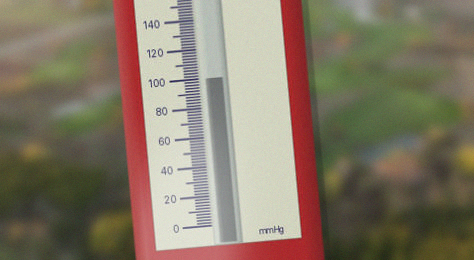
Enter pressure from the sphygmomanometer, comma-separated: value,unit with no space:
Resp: 100,mmHg
